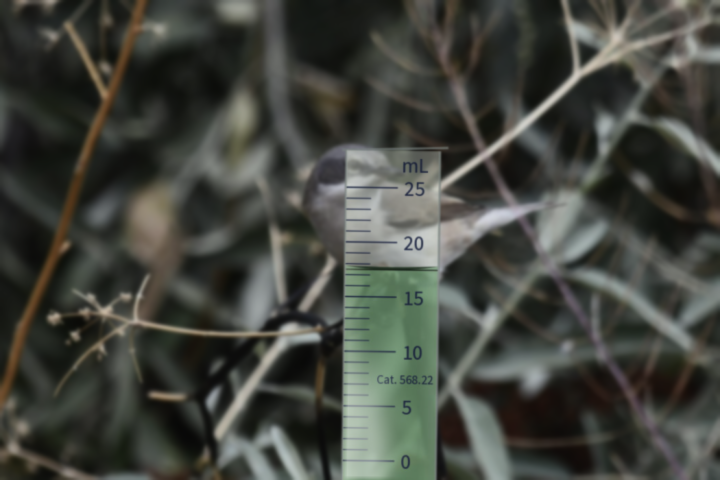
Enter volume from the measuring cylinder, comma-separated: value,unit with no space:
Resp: 17.5,mL
